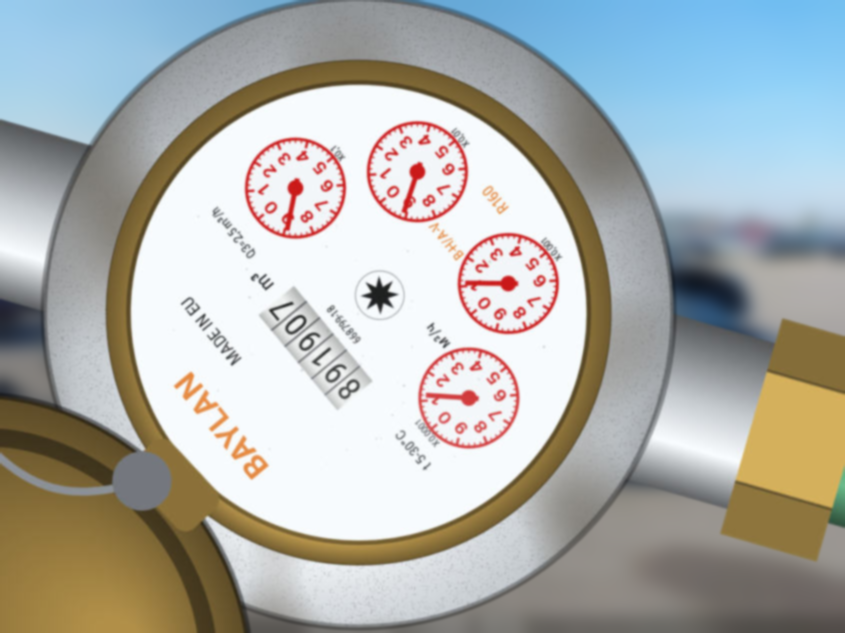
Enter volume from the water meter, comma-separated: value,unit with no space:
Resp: 891907.8911,m³
